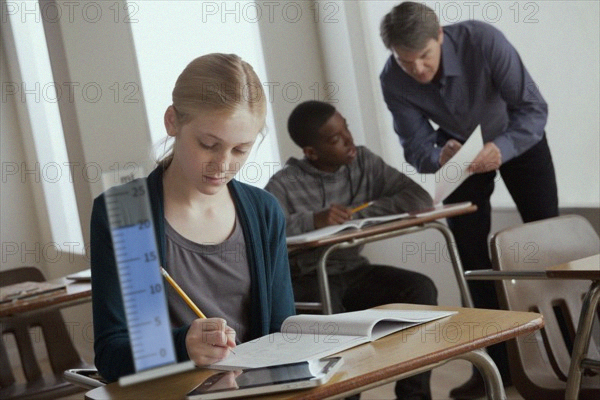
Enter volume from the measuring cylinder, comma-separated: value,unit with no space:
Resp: 20,mL
